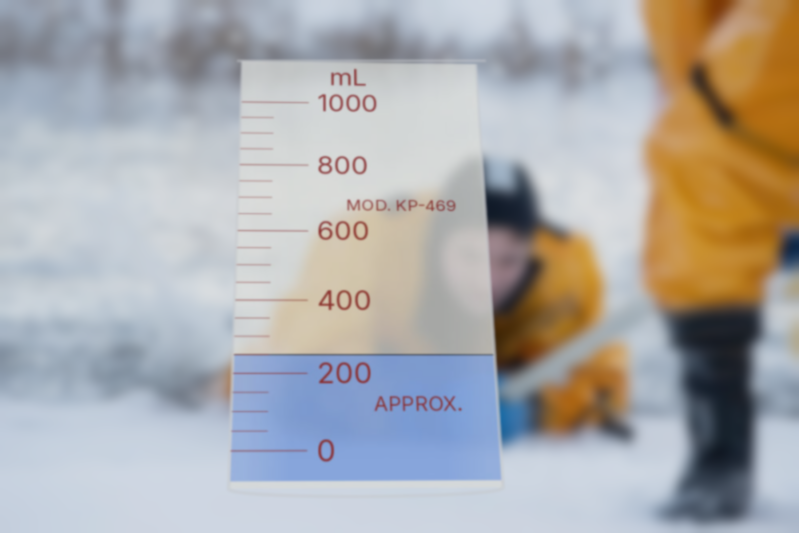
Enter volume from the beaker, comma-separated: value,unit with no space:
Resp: 250,mL
